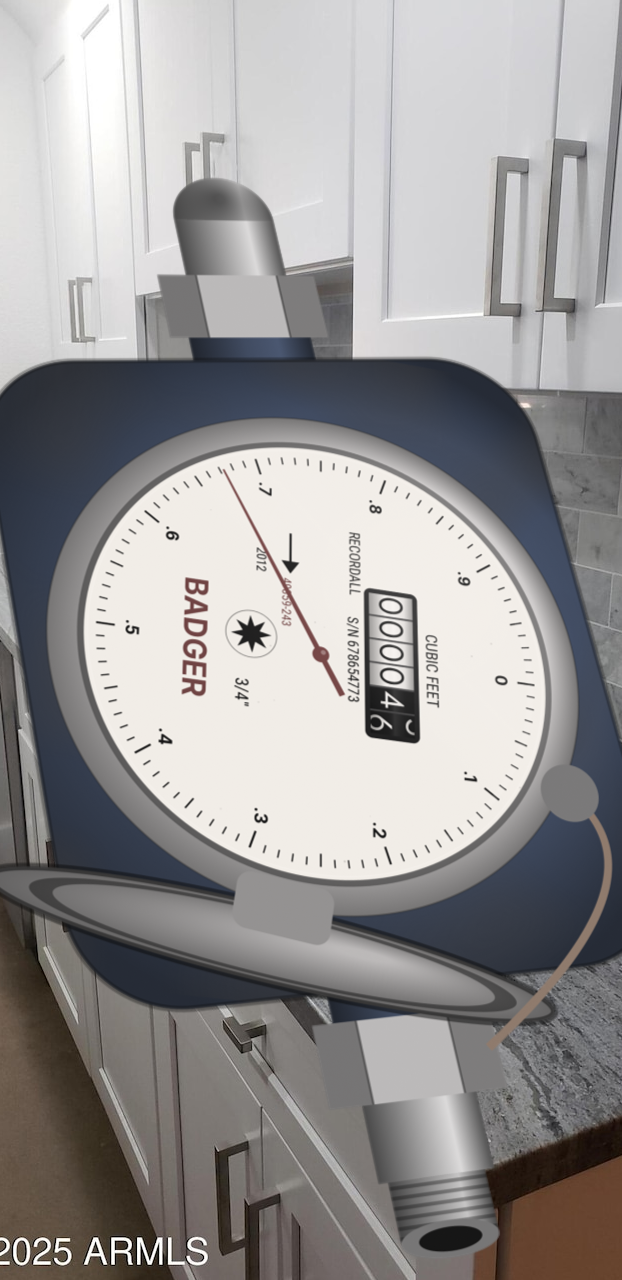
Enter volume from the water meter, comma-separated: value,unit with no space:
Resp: 45.67,ft³
